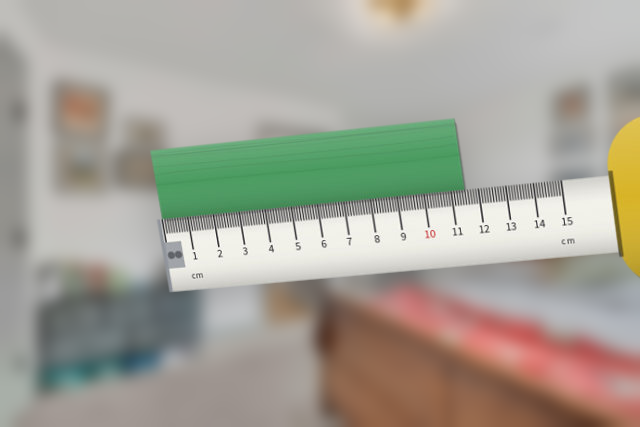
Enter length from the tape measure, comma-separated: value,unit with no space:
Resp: 11.5,cm
